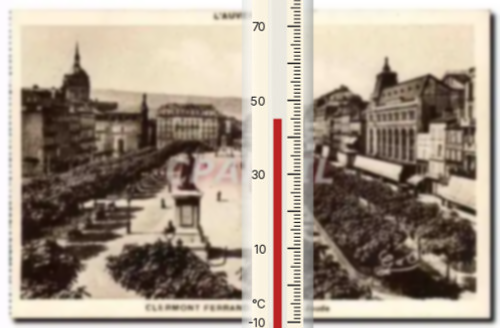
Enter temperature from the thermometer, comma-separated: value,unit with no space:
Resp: 45,°C
